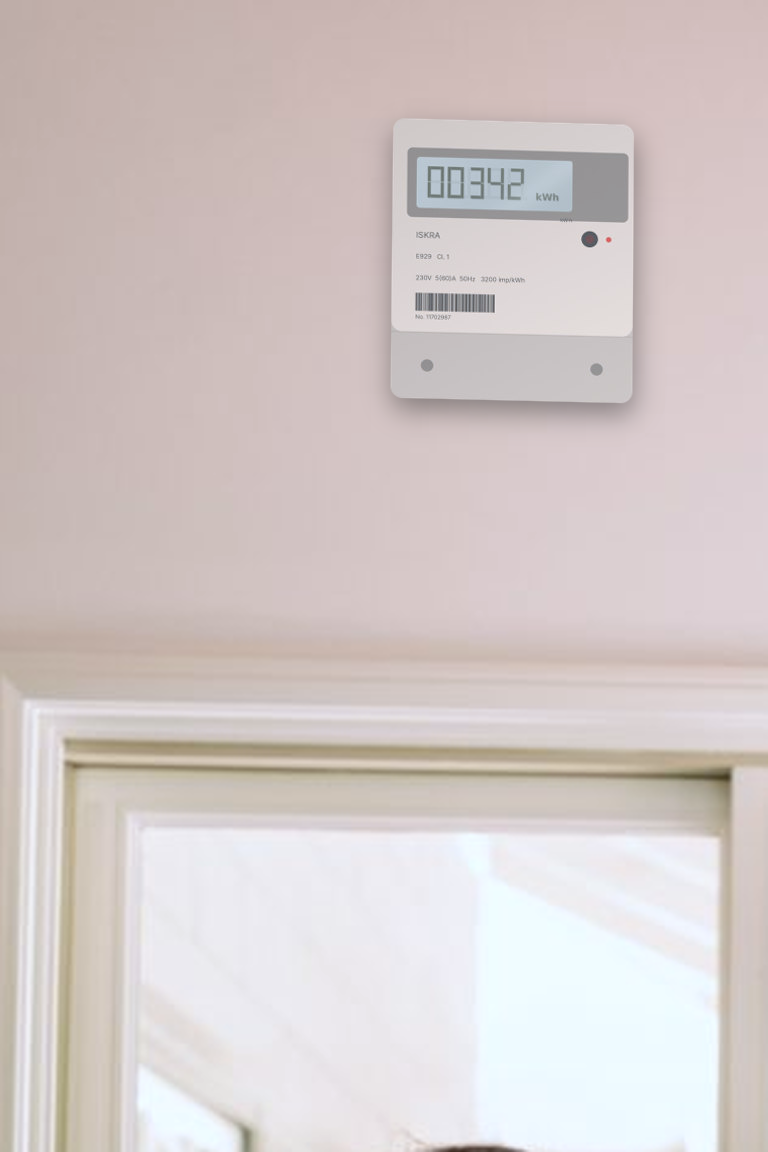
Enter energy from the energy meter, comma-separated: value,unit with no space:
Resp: 342,kWh
